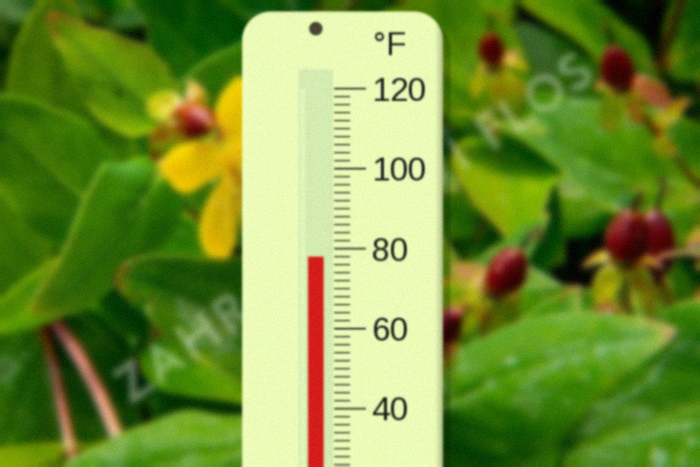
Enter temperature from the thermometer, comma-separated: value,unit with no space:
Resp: 78,°F
